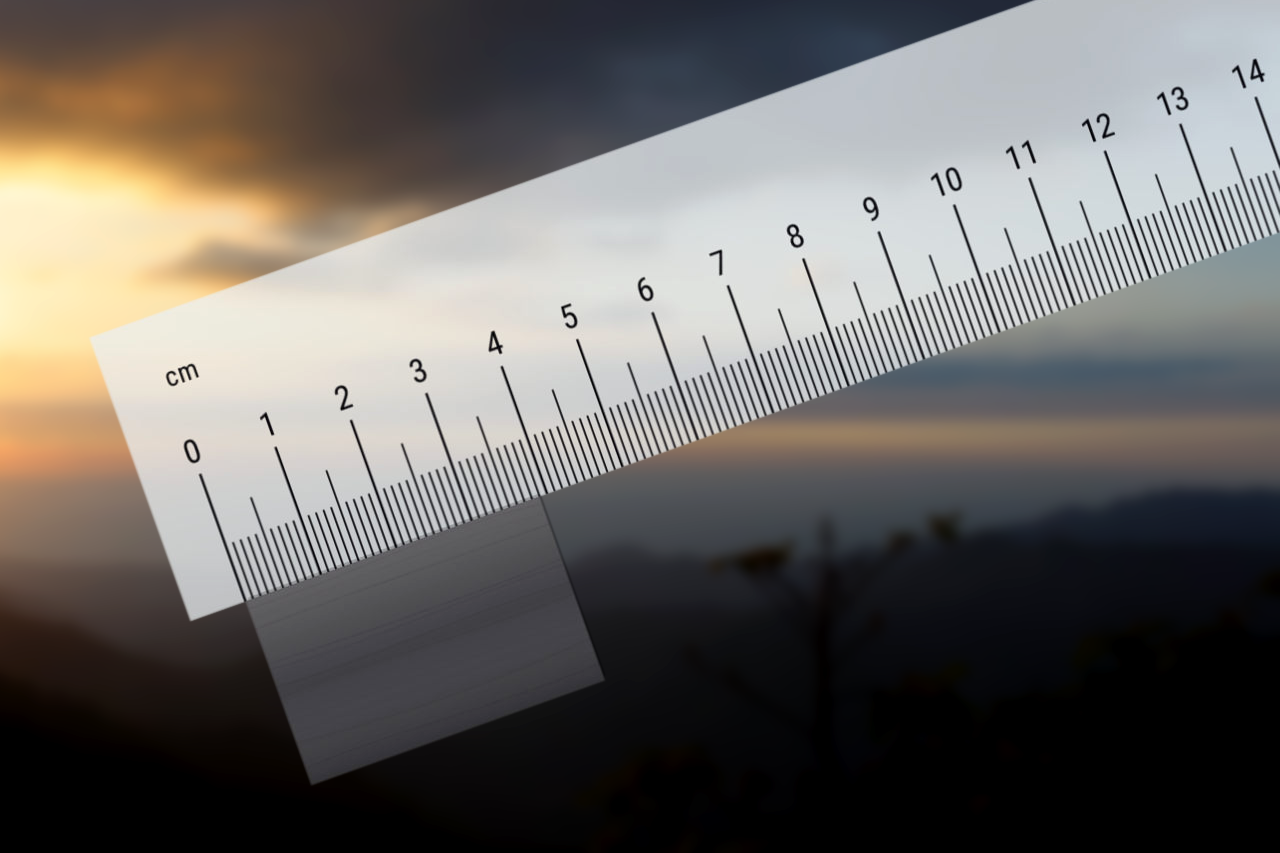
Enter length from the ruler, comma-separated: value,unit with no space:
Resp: 3.9,cm
